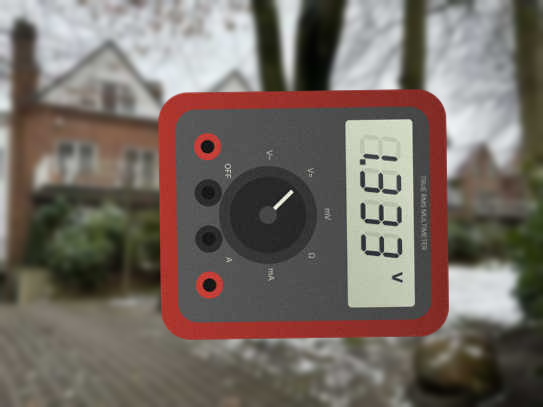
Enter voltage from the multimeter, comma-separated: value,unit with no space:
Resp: 1.333,V
